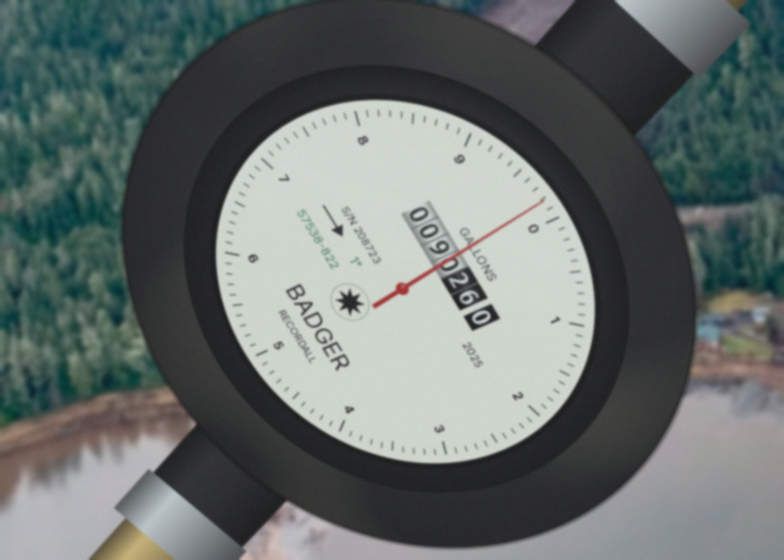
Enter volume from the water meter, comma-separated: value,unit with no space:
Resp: 90259.8,gal
